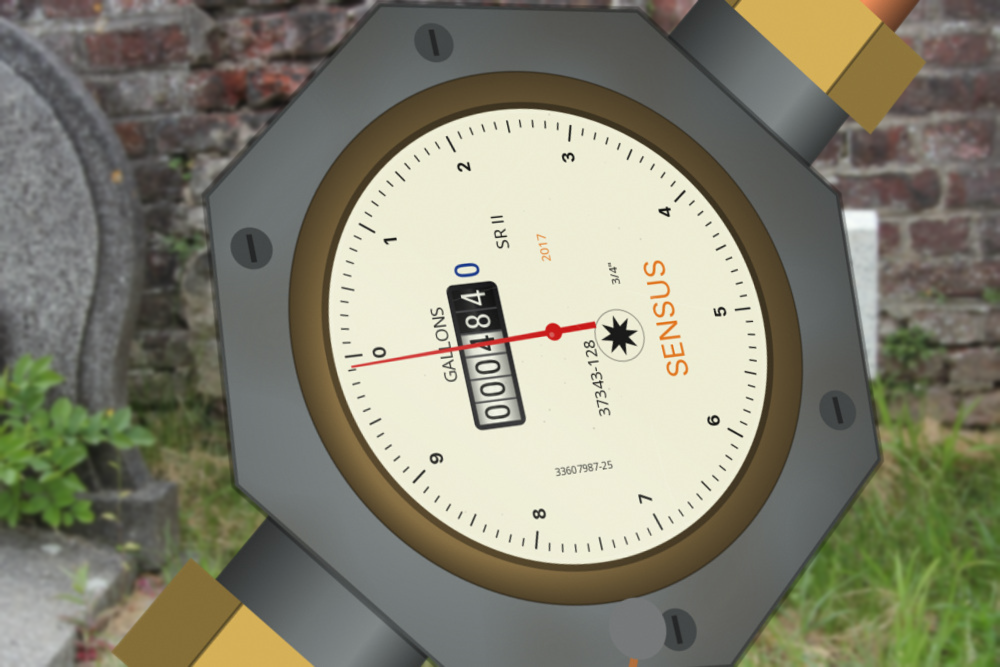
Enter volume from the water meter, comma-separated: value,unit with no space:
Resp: 4839.9,gal
